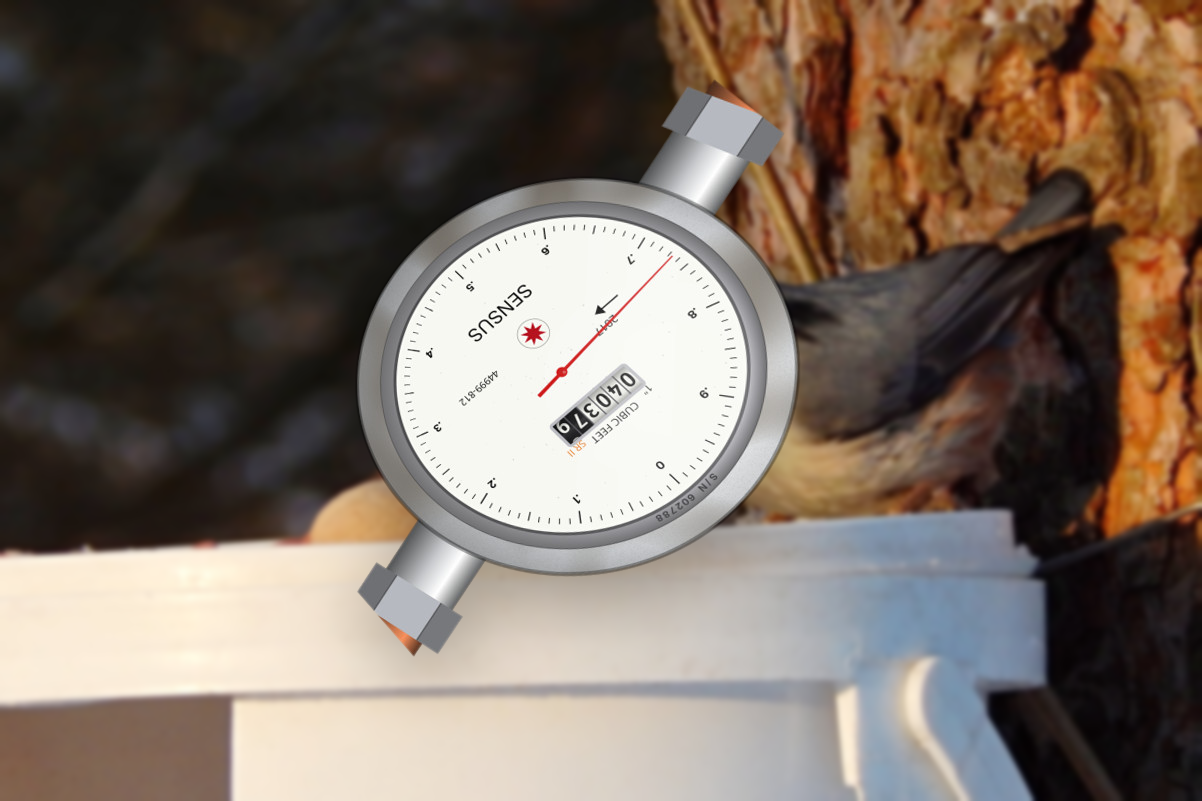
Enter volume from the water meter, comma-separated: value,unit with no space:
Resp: 40378.73,ft³
